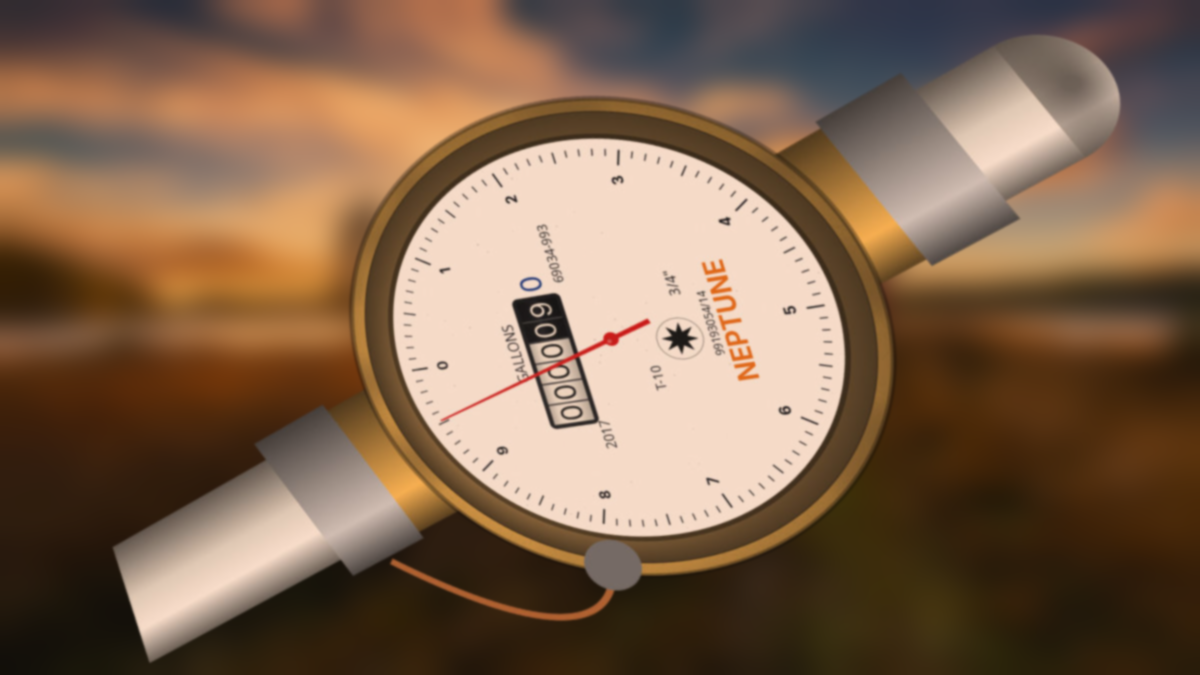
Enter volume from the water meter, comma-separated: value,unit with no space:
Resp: 89.5,gal
